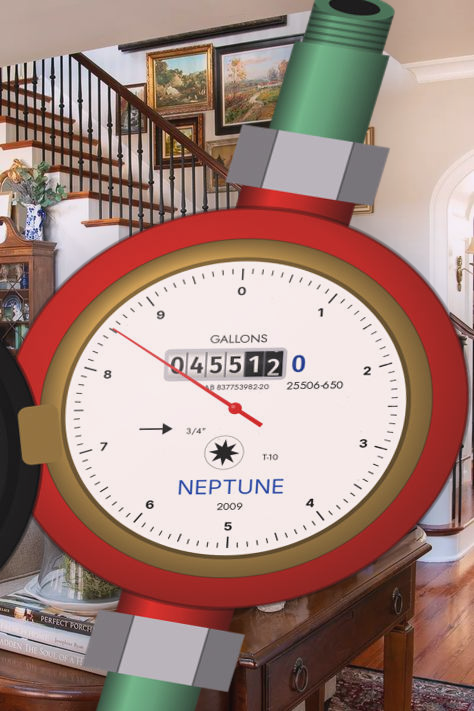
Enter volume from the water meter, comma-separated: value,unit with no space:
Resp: 455118.5,gal
